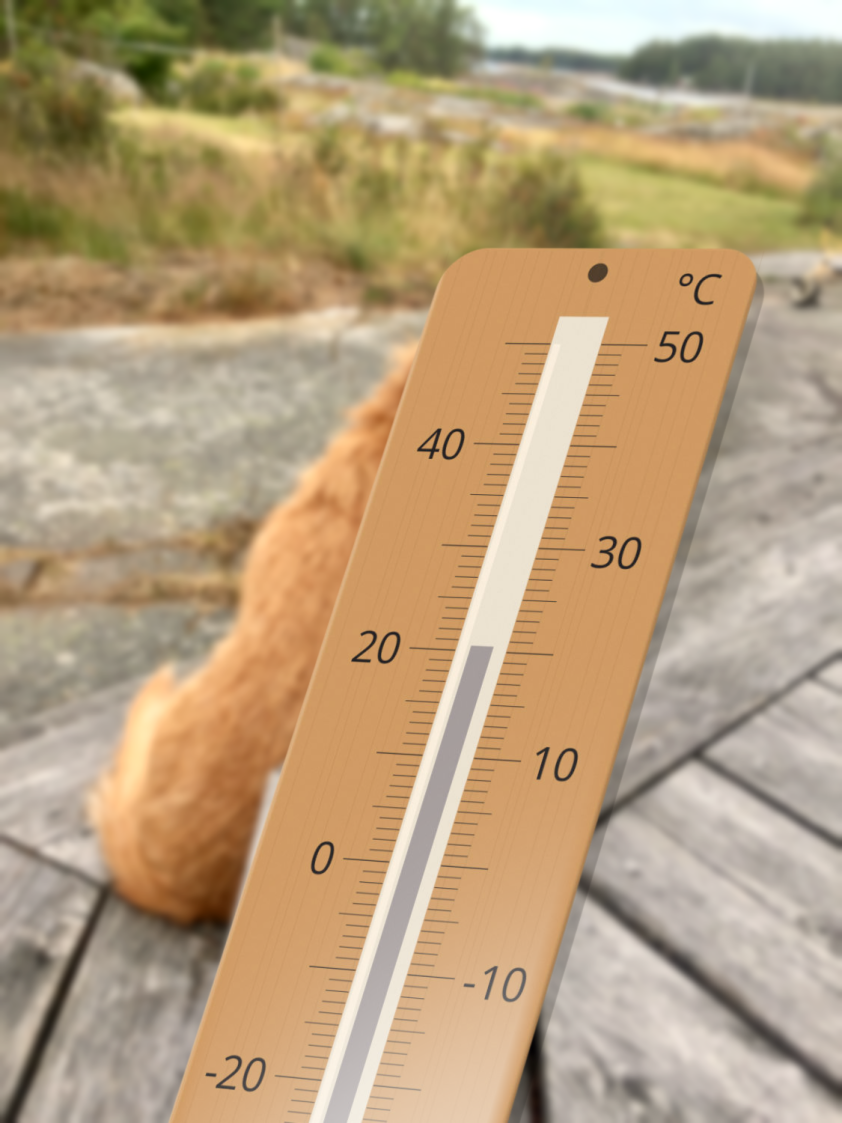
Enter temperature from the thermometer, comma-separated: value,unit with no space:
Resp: 20.5,°C
